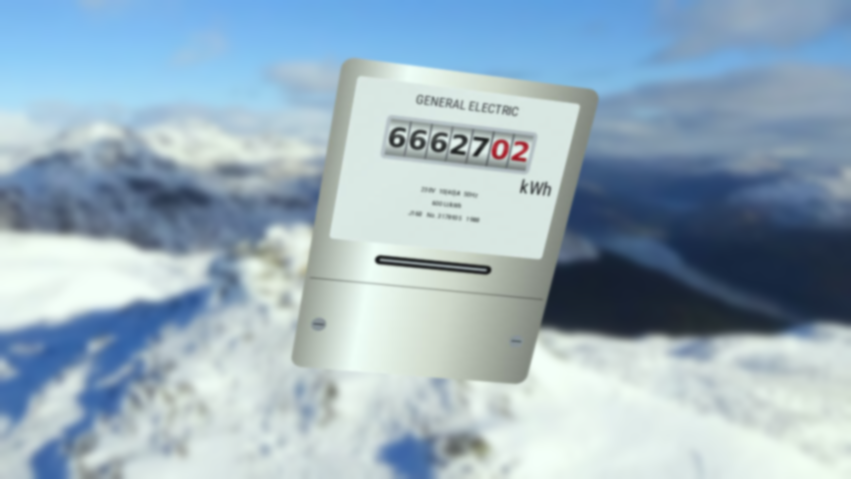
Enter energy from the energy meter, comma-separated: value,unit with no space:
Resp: 66627.02,kWh
